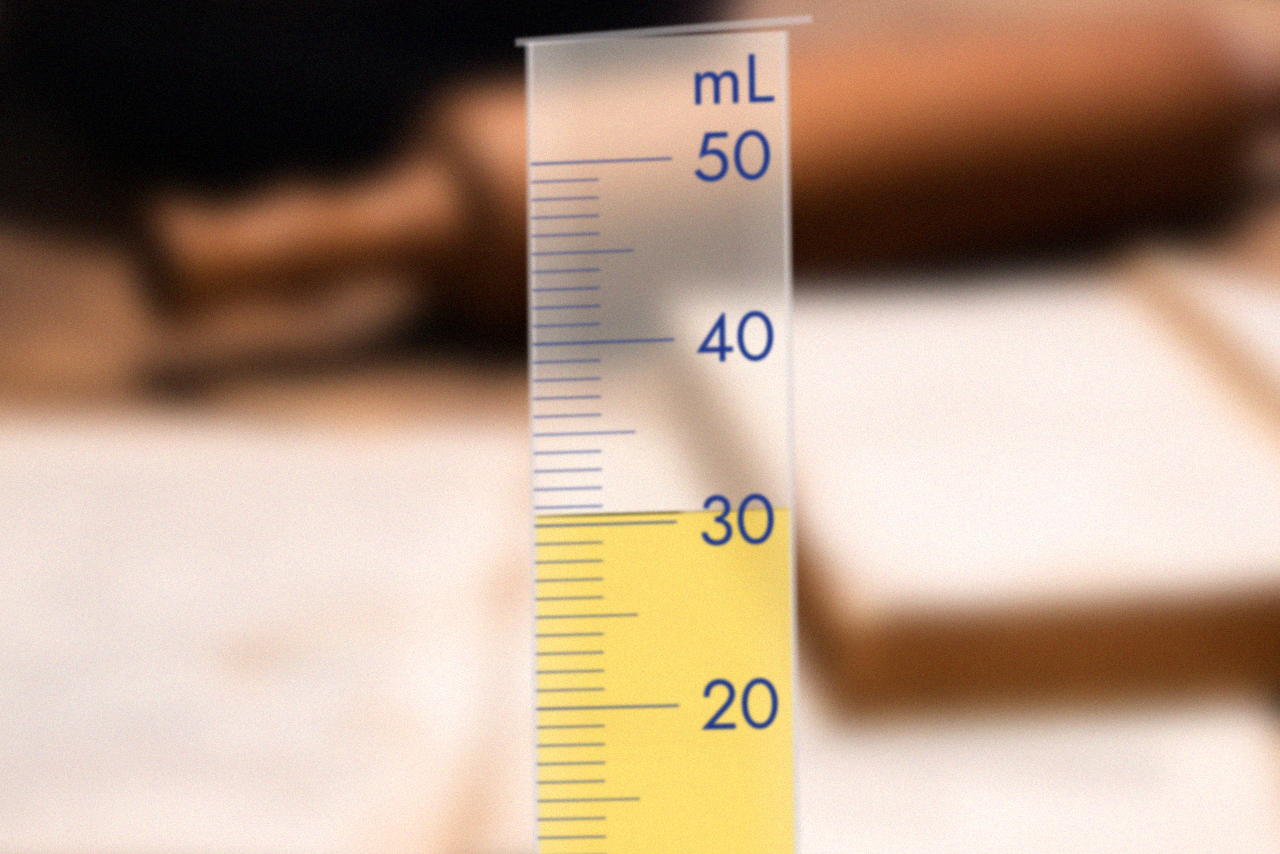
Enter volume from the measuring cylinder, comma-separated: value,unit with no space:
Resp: 30.5,mL
